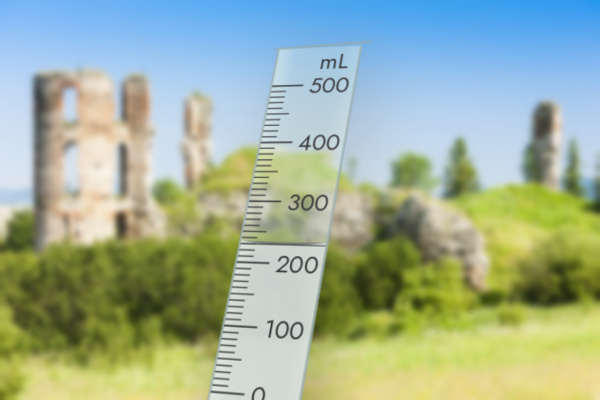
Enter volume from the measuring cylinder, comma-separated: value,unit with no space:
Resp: 230,mL
